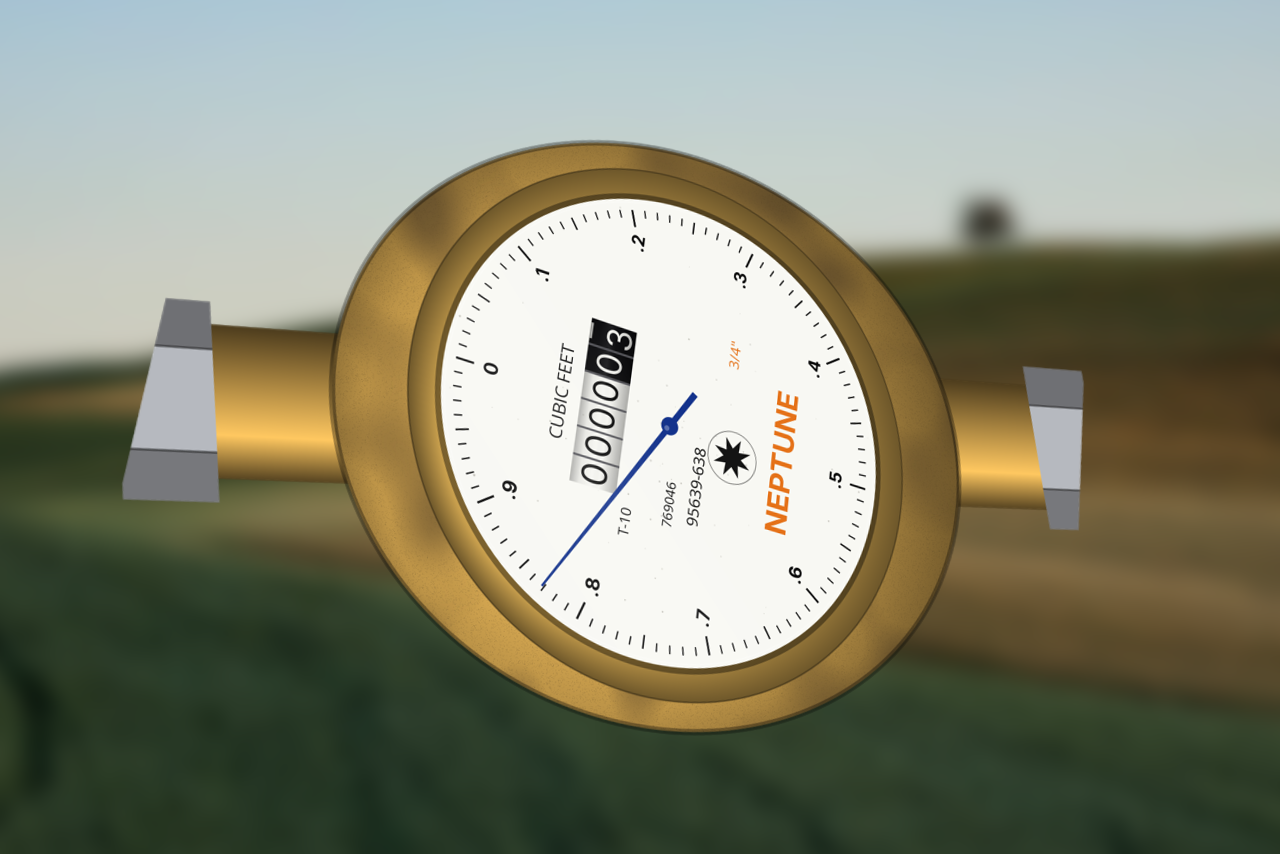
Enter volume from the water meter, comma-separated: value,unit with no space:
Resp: 2.83,ft³
